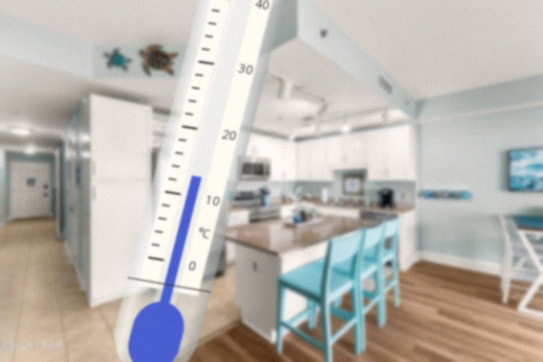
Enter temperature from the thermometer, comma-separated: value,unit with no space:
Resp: 13,°C
